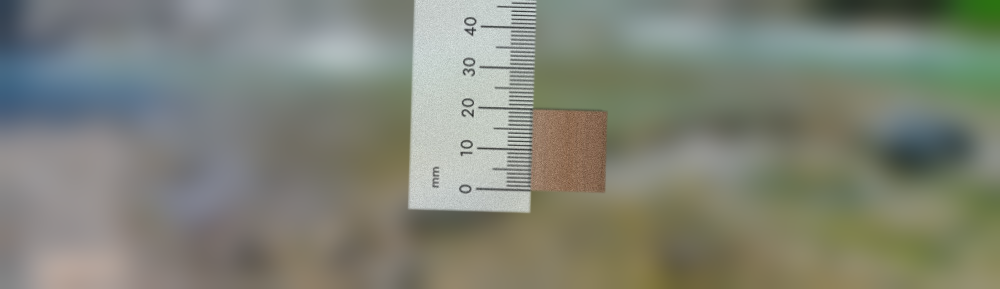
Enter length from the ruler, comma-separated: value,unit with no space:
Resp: 20,mm
